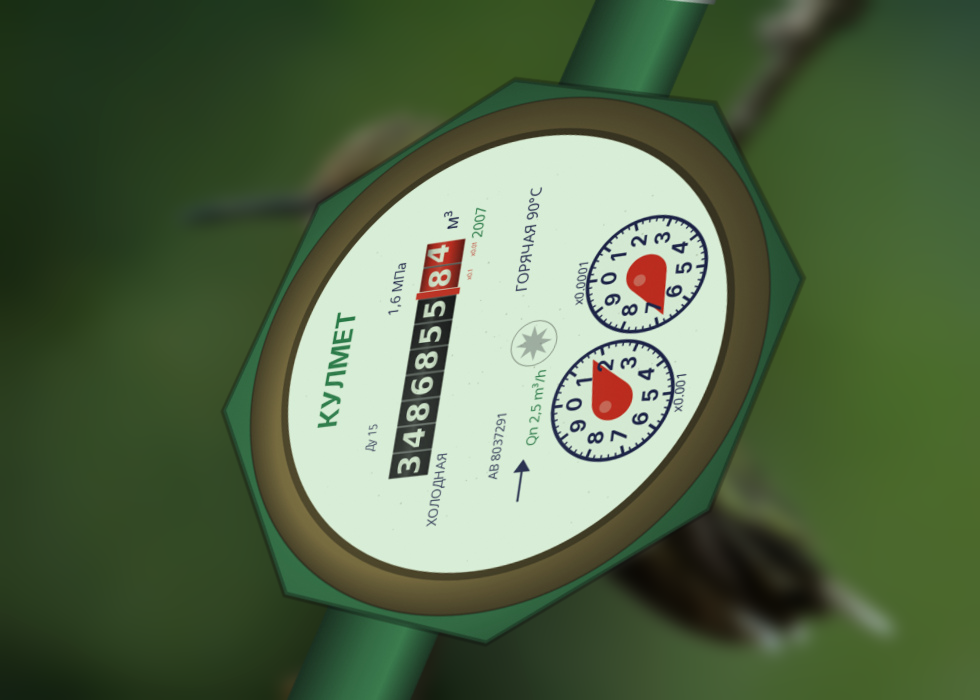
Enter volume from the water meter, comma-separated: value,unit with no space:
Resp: 3486855.8416,m³
